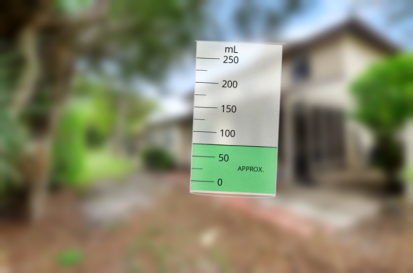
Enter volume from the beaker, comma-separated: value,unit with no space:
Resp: 75,mL
